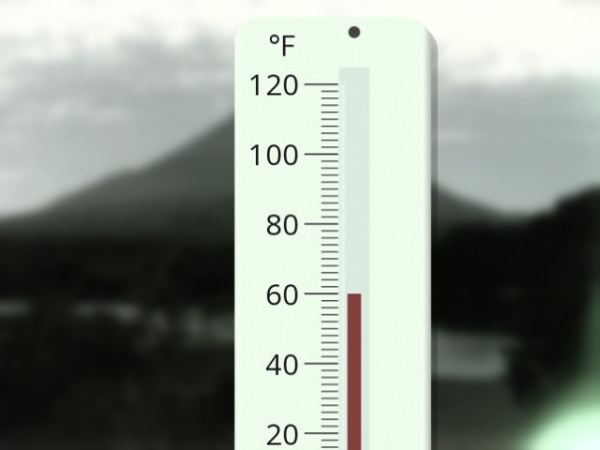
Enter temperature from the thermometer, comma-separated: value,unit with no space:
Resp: 60,°F
